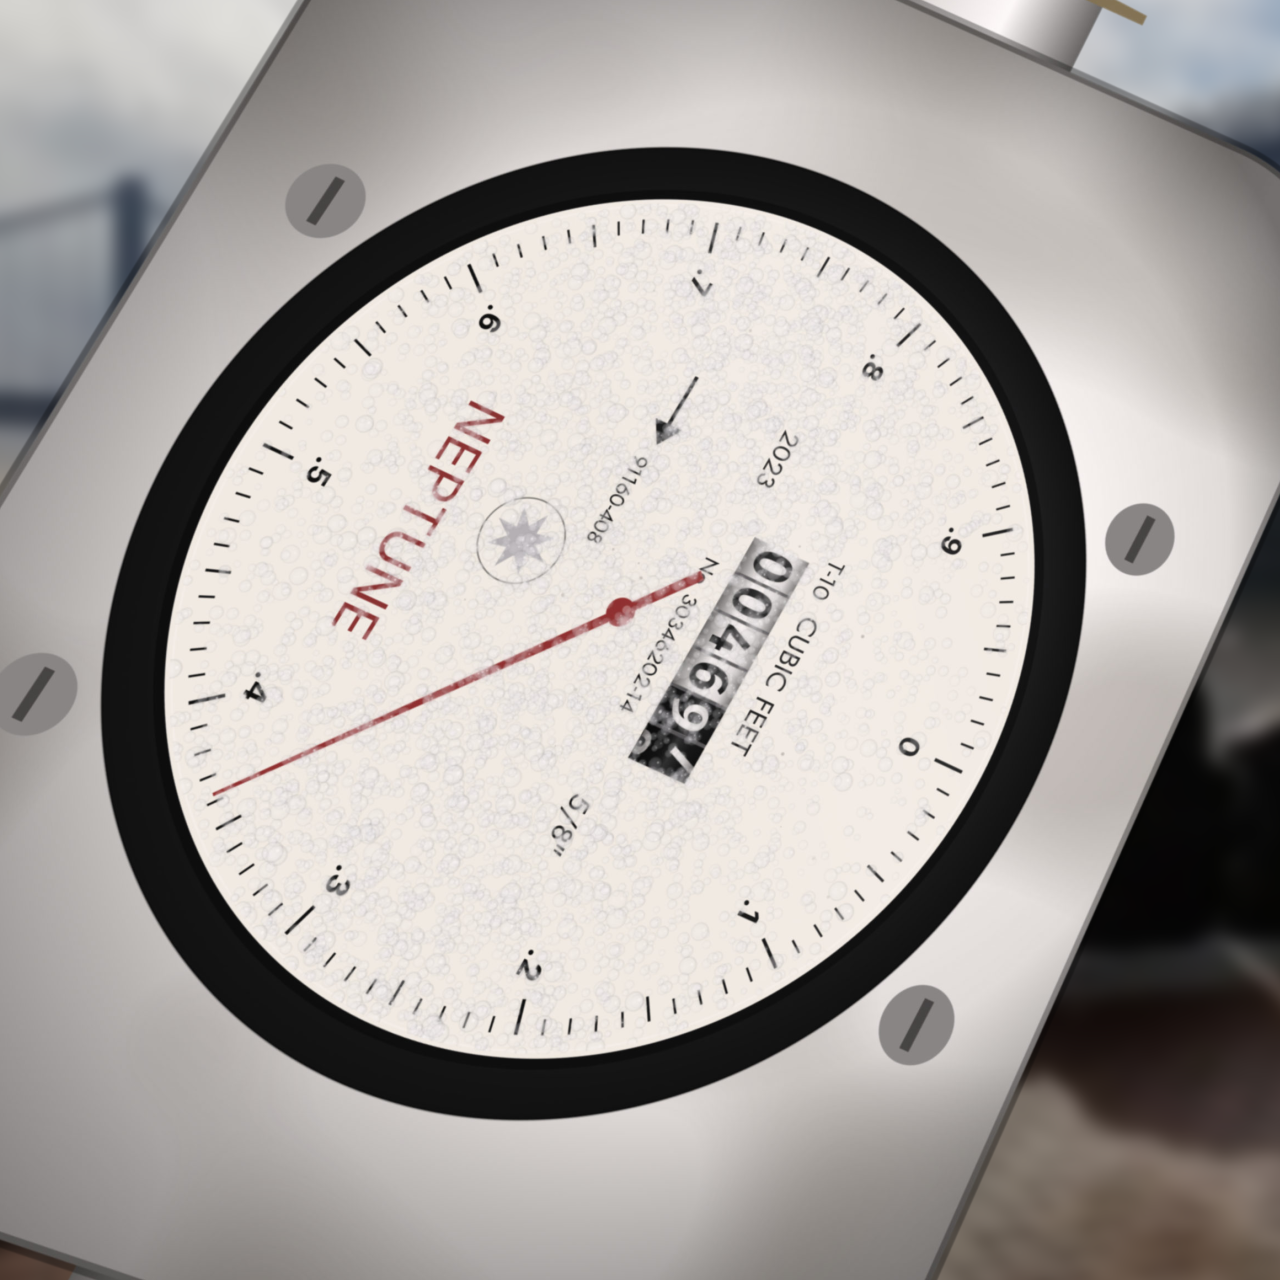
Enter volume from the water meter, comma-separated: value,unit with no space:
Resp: 4697.36,ft³
